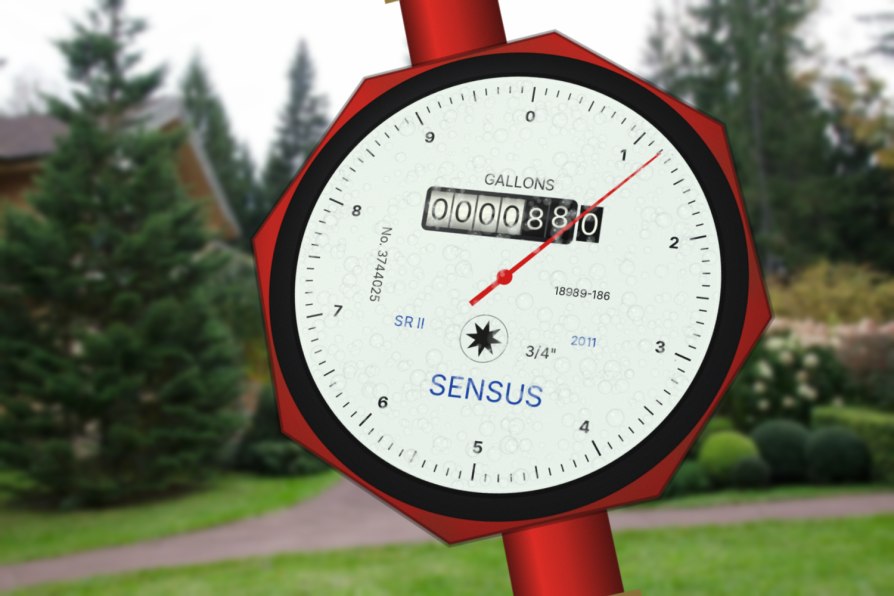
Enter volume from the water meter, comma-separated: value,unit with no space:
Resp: 881.2,gal
